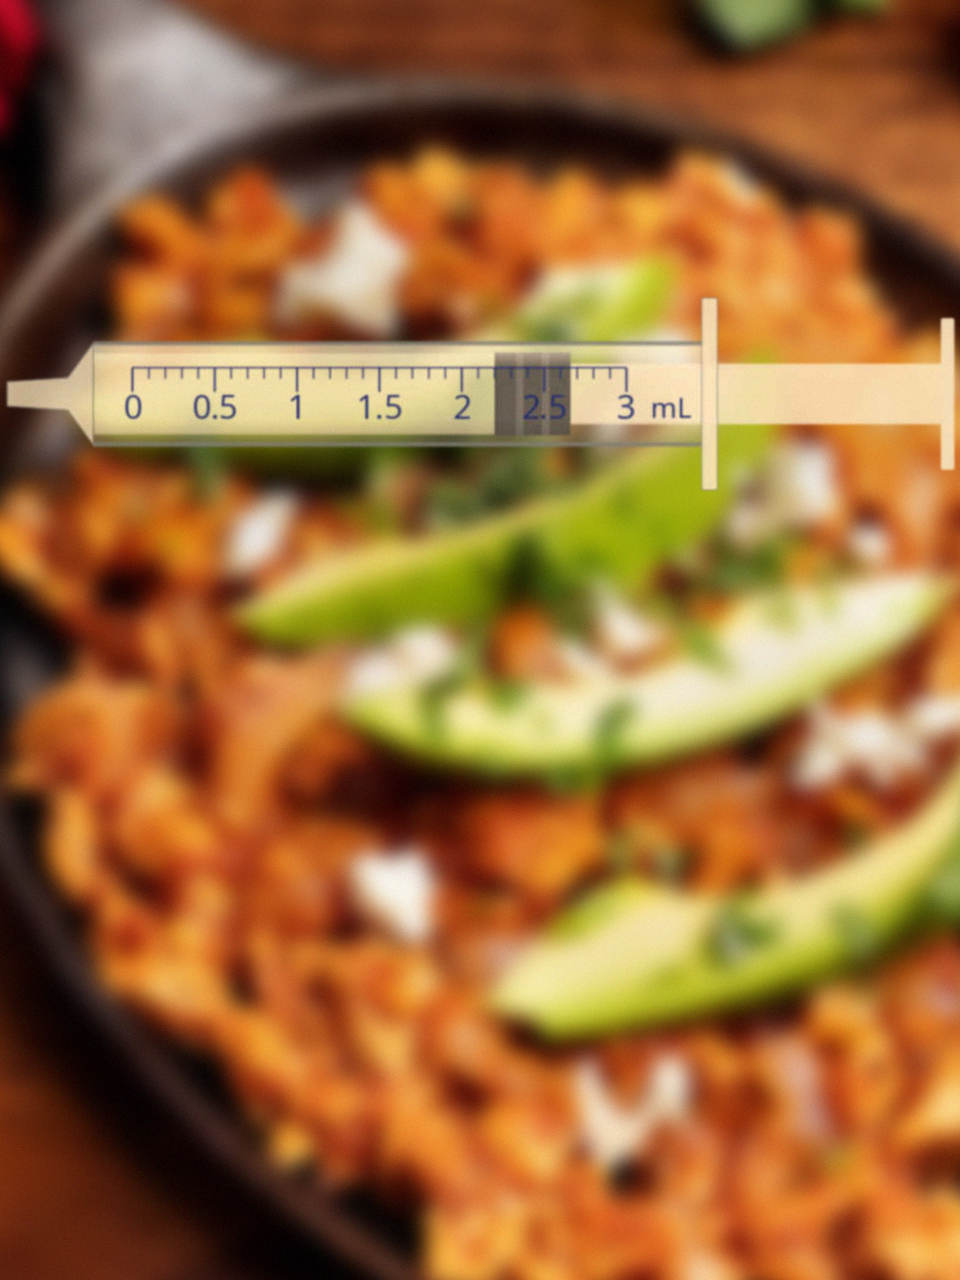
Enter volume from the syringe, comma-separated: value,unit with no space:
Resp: 2.2,mL
